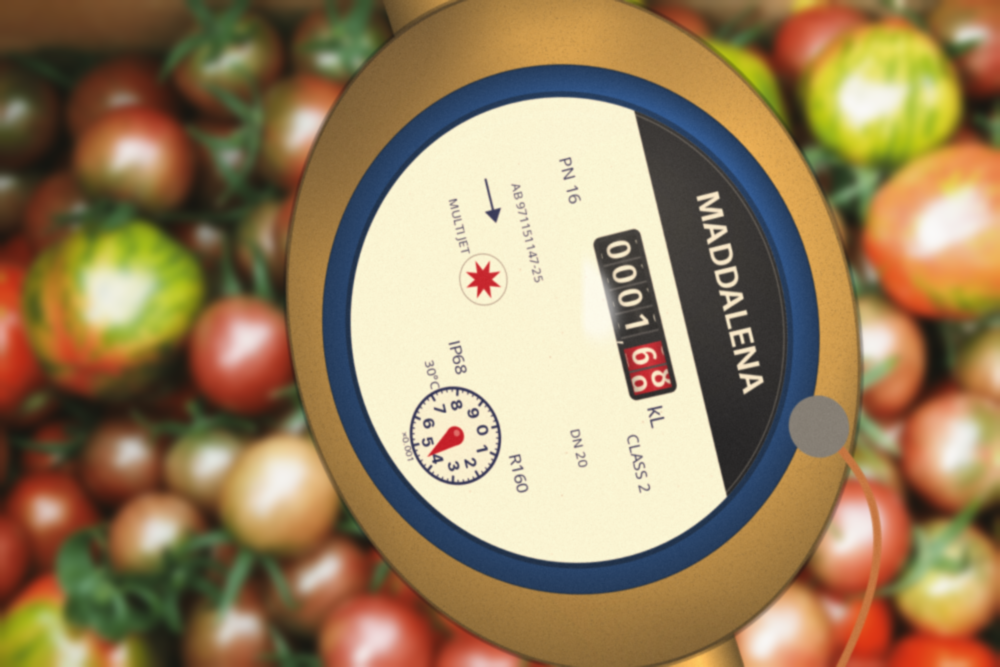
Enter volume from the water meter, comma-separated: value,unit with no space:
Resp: 1.684,kL
